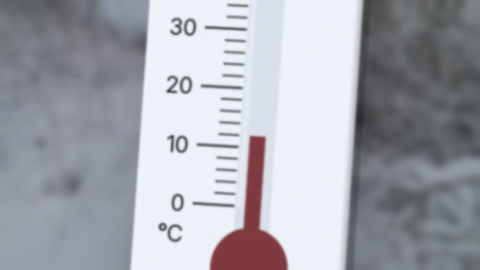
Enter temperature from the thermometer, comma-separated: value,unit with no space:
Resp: 12,°C
